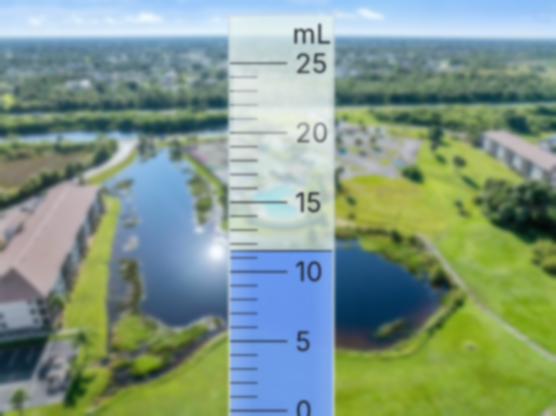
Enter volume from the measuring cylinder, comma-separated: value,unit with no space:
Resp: 11.5,mL
